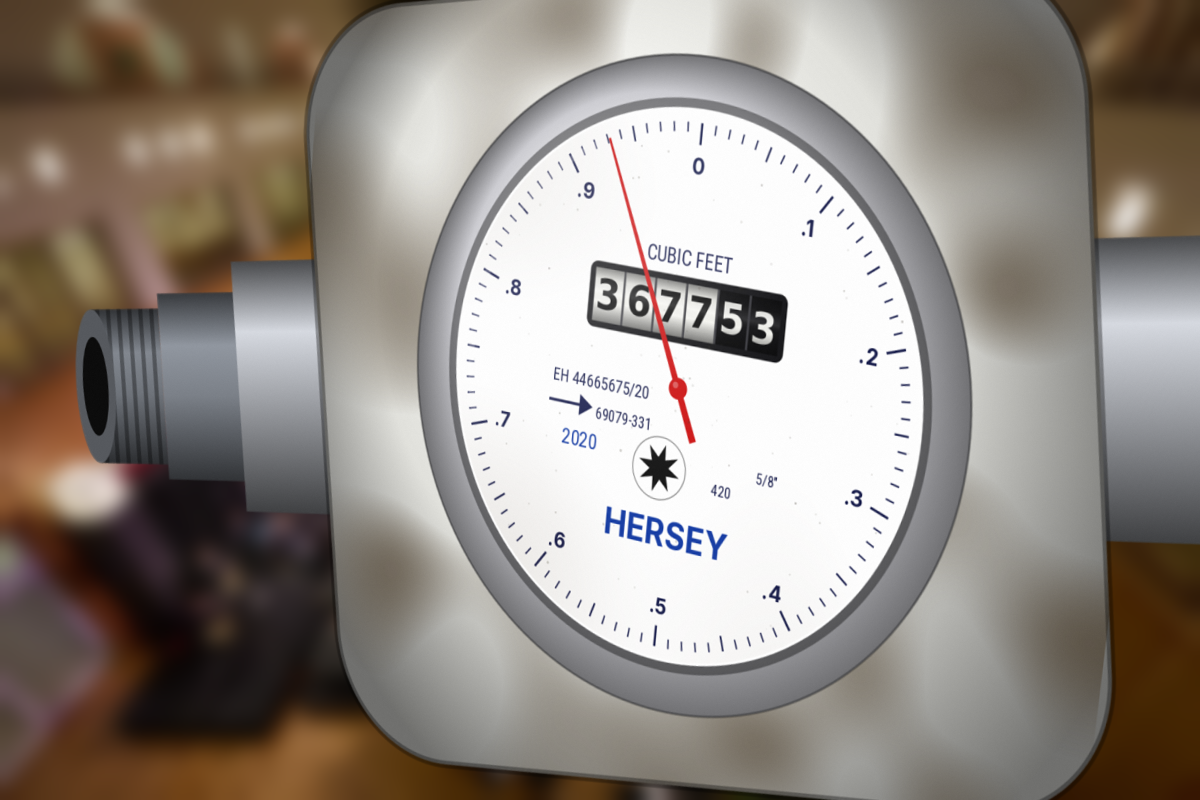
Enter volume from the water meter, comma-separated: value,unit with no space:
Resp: 367752.93,ft³
